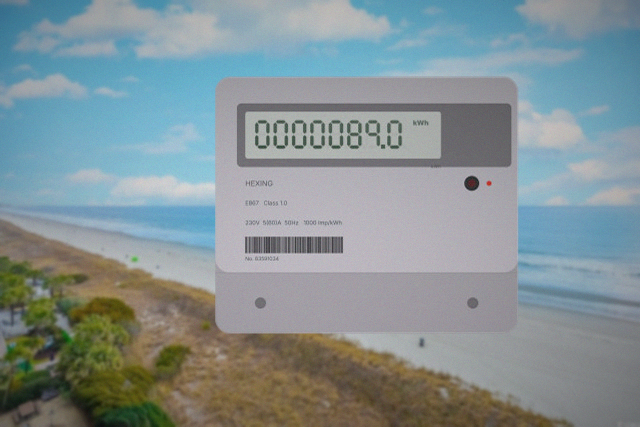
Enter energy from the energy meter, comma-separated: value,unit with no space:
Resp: 89.0,kWh
